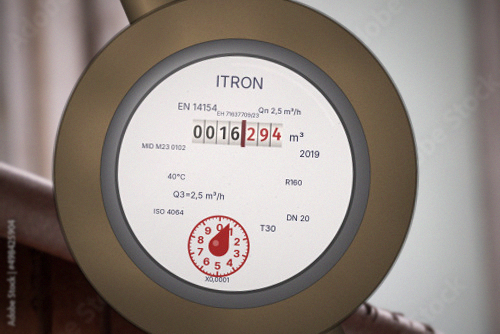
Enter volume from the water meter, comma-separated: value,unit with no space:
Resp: 16.2940,m³
